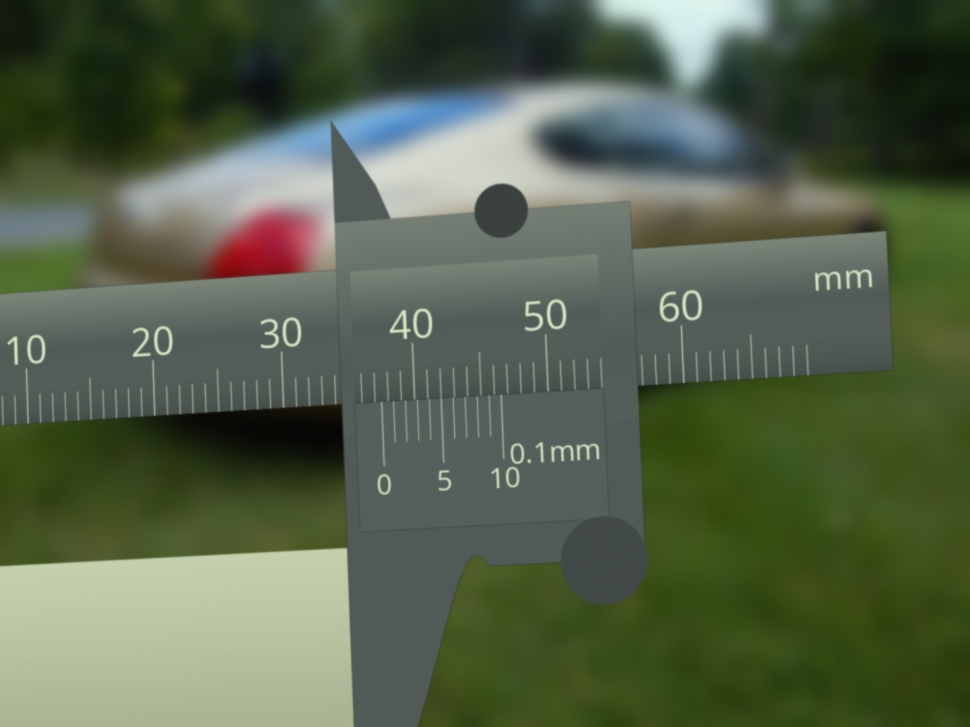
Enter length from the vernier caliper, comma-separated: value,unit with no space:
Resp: 37.5,mm
